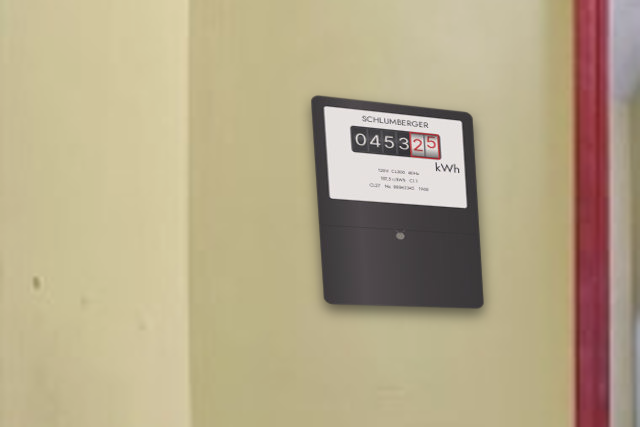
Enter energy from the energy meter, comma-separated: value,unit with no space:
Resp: 453.25,kWh
